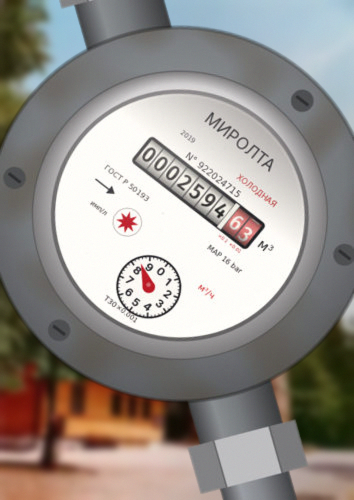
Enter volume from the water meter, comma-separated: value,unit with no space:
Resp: 2594.628,m³
